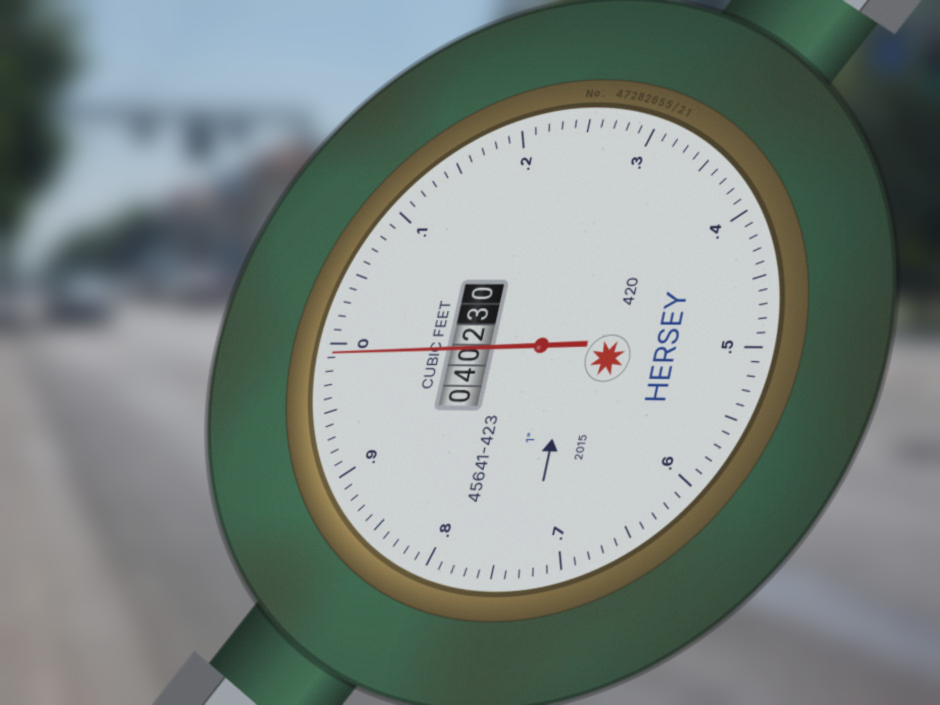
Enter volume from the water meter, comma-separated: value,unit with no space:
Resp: 40229.99,ft³
